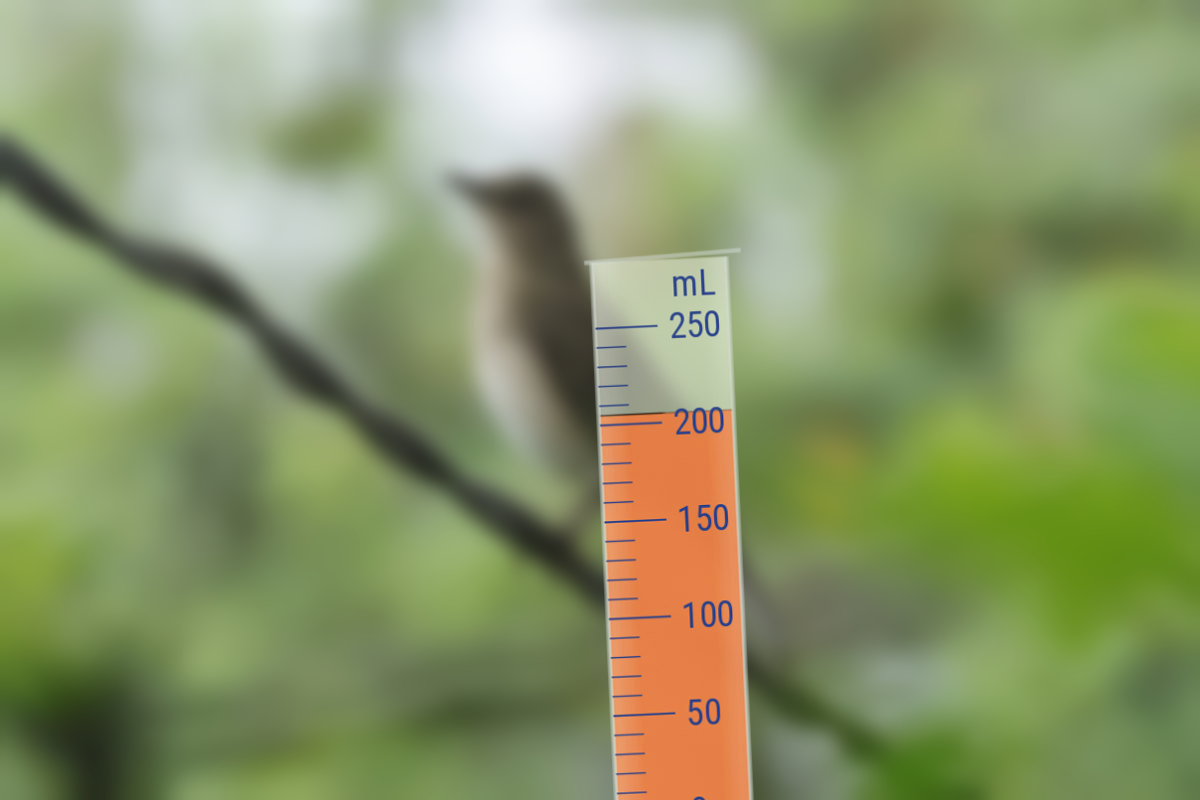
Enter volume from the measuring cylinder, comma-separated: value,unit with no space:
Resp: 205,mL
